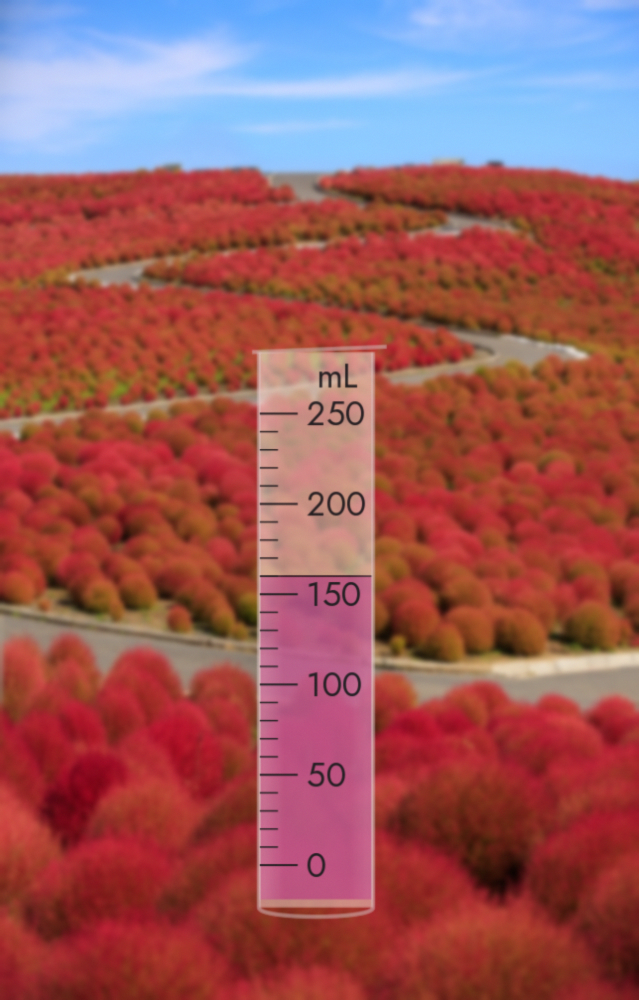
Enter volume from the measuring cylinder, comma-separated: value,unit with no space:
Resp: 160,mL
